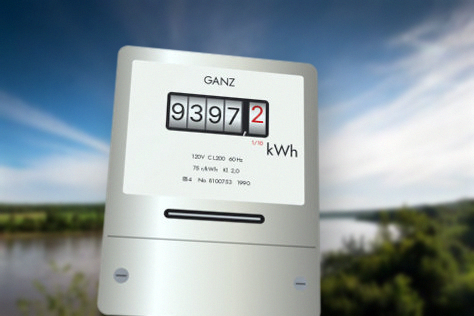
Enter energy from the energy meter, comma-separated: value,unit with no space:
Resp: 9397.2,kWh
